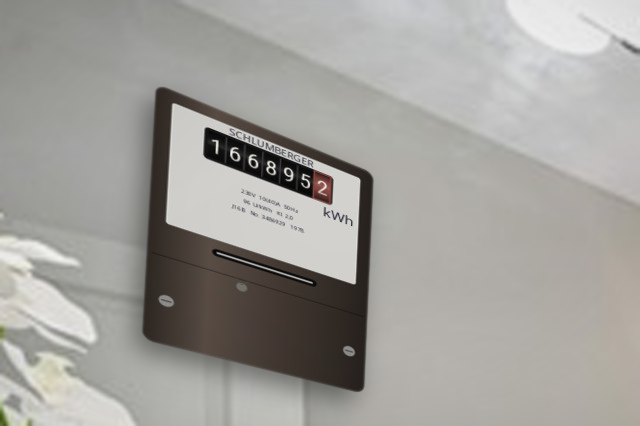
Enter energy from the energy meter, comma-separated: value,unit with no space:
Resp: 166895.2,kWh
